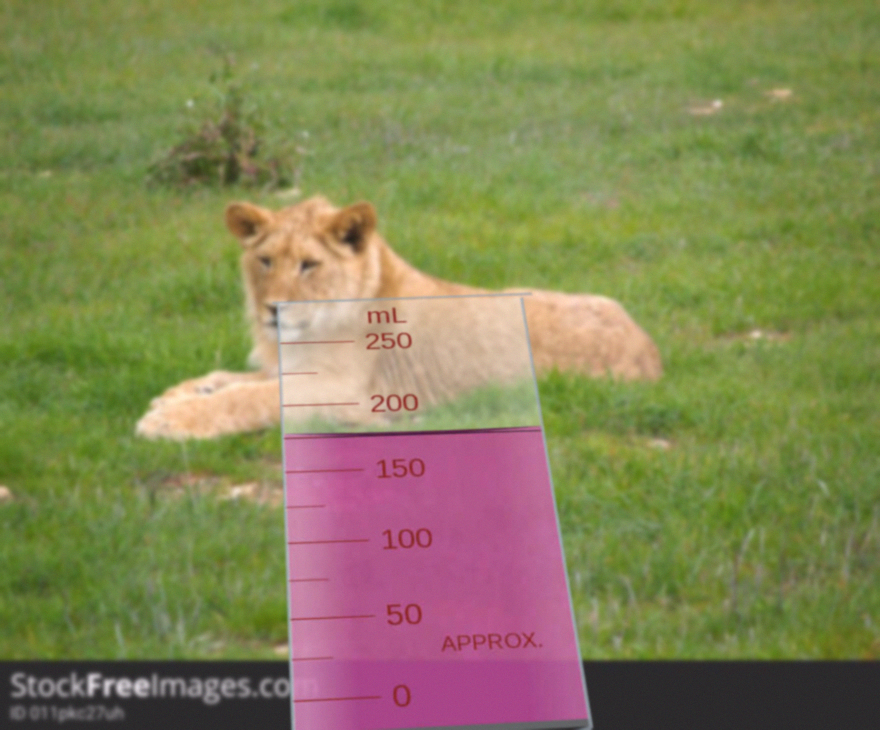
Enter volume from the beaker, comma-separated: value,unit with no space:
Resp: 175,mL
